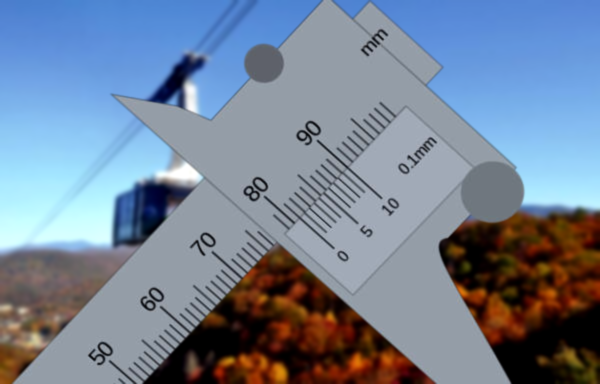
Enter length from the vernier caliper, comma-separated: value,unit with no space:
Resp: 81.0,mm
